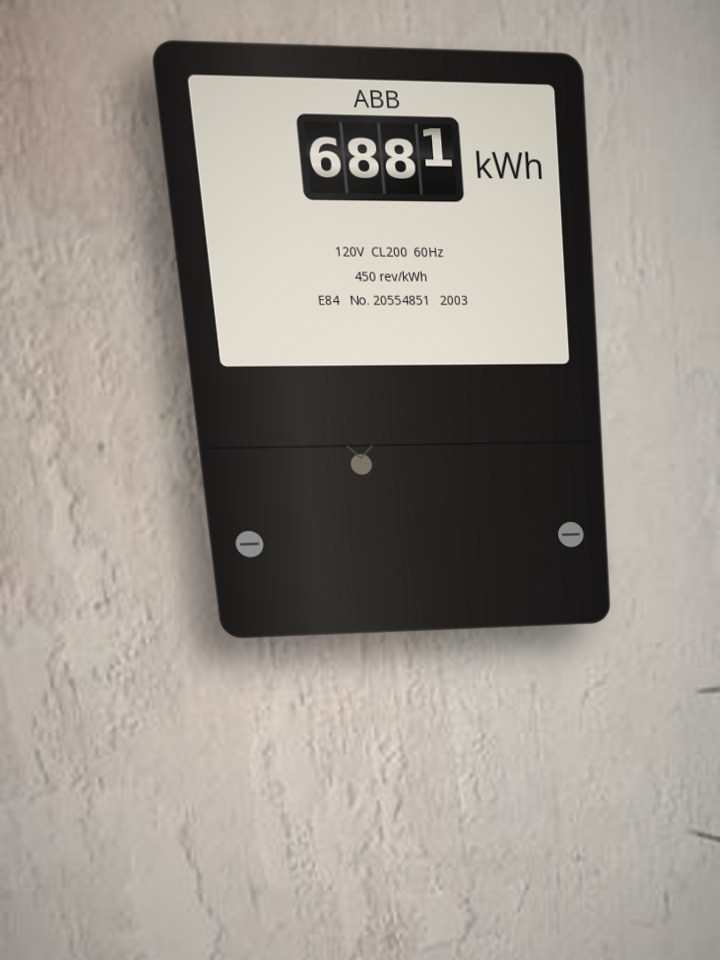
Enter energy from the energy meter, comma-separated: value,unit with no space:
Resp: 6881,kWh
